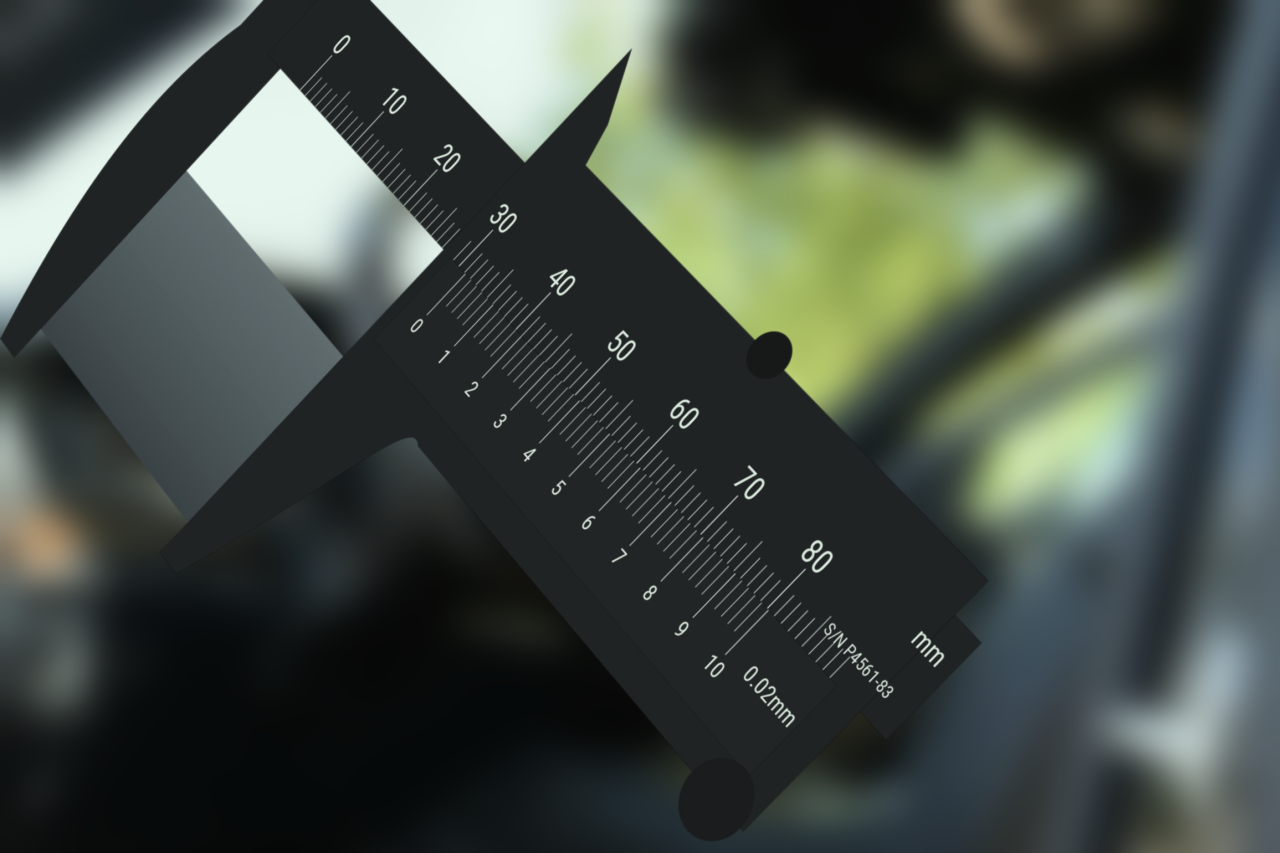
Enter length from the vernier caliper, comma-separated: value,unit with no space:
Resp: 31.2,mm
